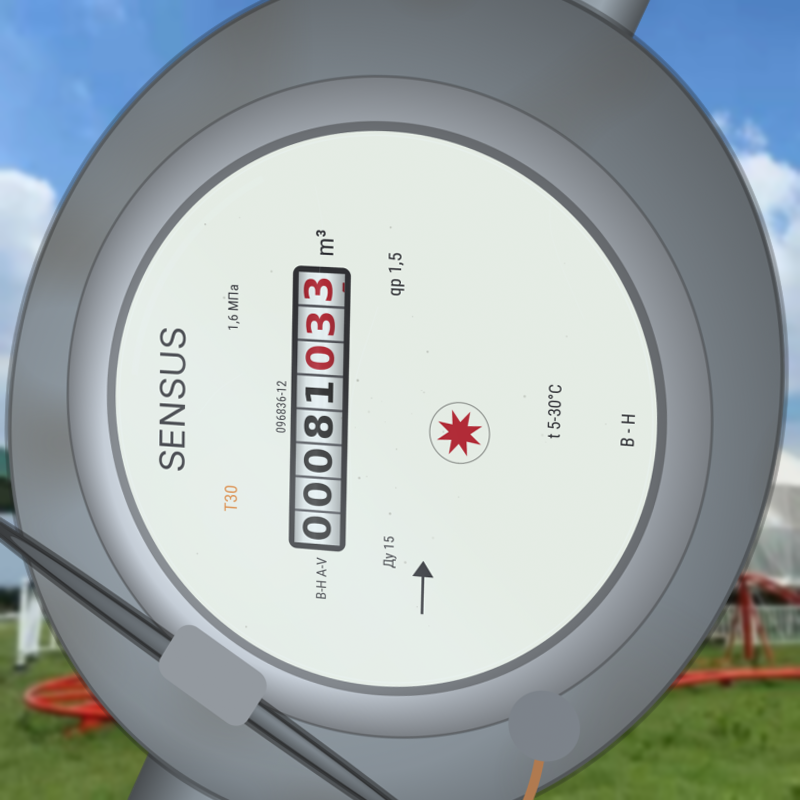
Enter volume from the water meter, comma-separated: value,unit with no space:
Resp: 81.033,m³
